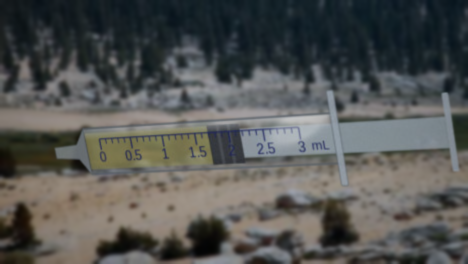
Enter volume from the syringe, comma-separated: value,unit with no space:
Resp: 1.7,mL
